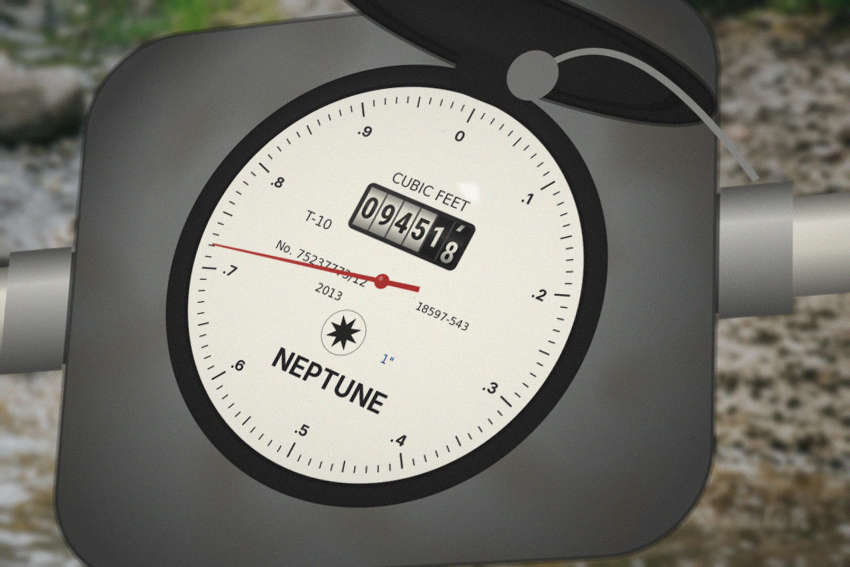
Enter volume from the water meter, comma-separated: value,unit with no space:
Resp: 94517.72,ft³
